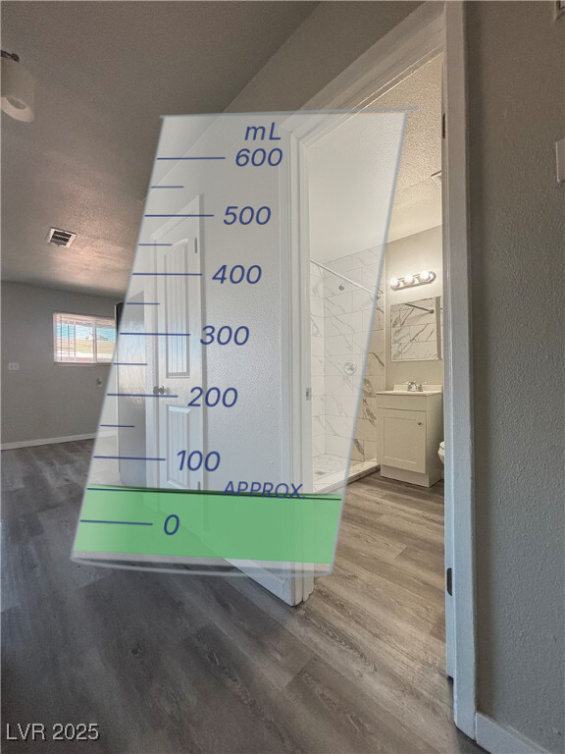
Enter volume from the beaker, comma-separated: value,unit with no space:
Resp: 50,mL
